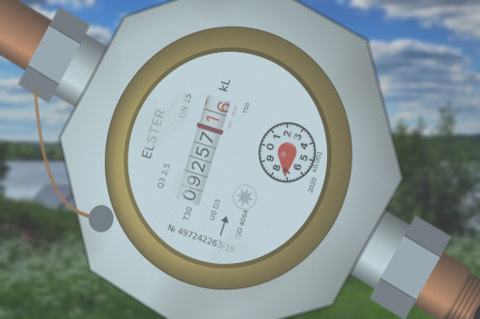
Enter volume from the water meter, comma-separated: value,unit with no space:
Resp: 9257.157,kL
